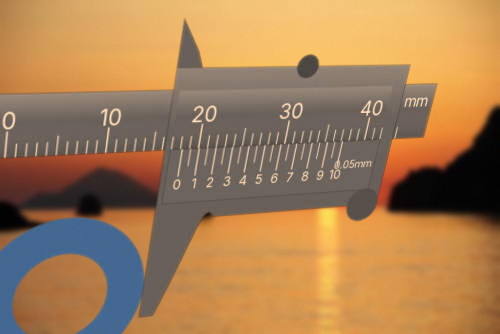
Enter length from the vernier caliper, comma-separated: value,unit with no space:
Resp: 18.2,mm
